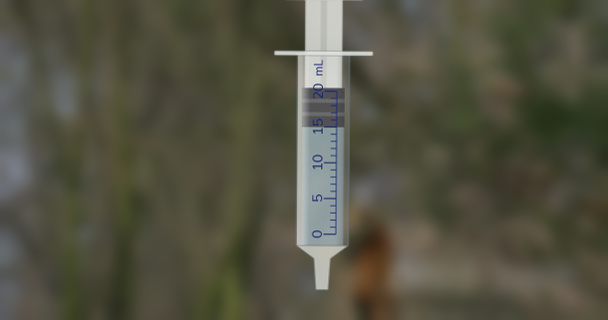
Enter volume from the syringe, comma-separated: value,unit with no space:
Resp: 15,mL
